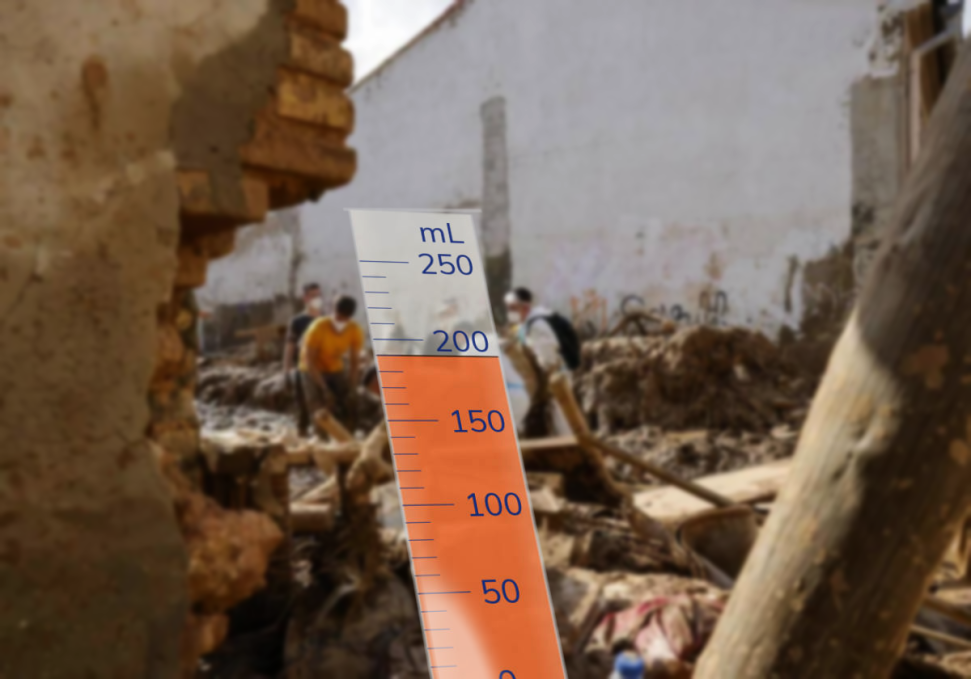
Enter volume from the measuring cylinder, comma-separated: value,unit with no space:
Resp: 190,mL
